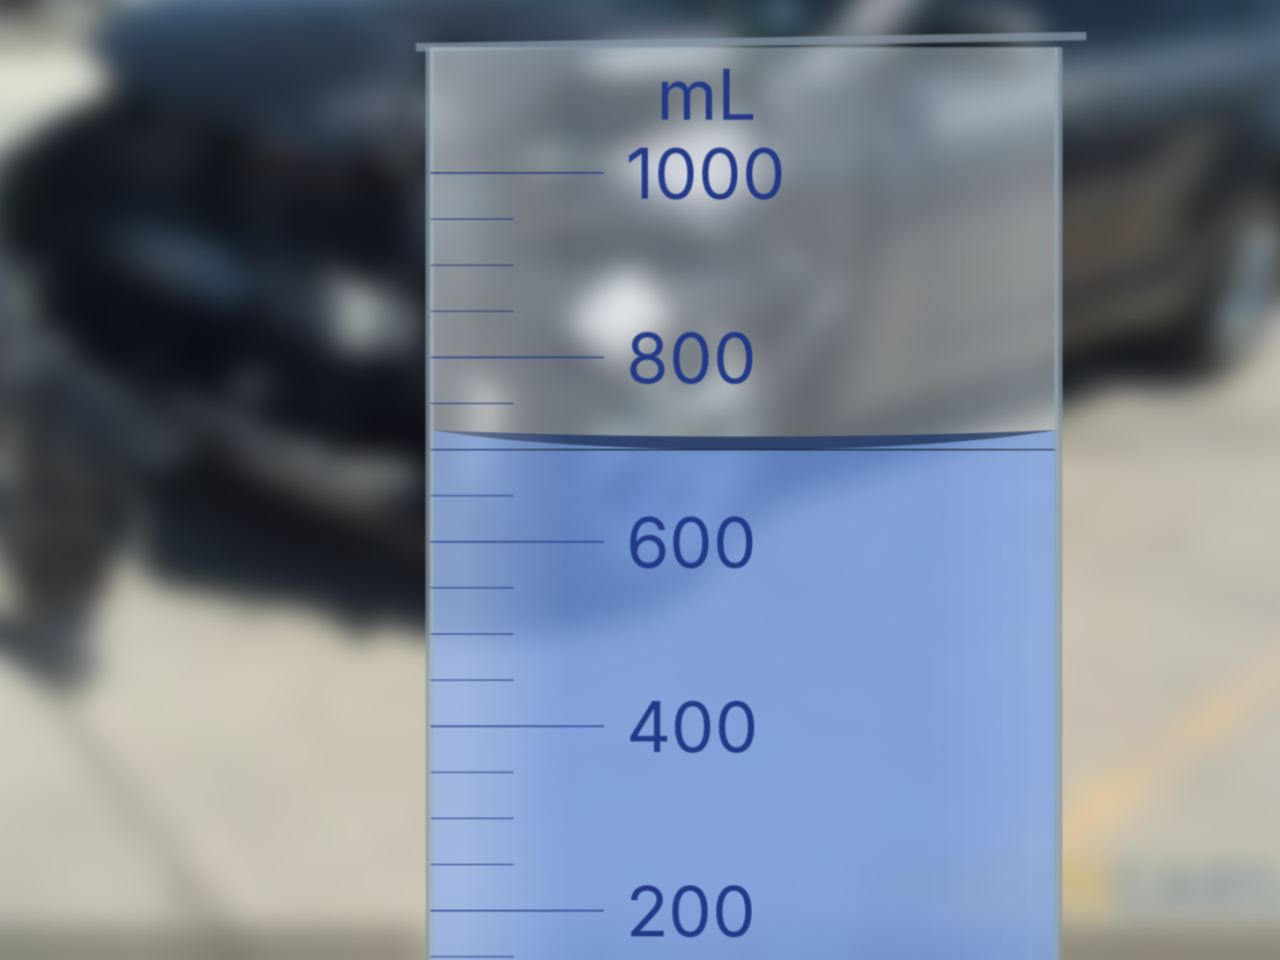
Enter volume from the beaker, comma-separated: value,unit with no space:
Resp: 700,mL
